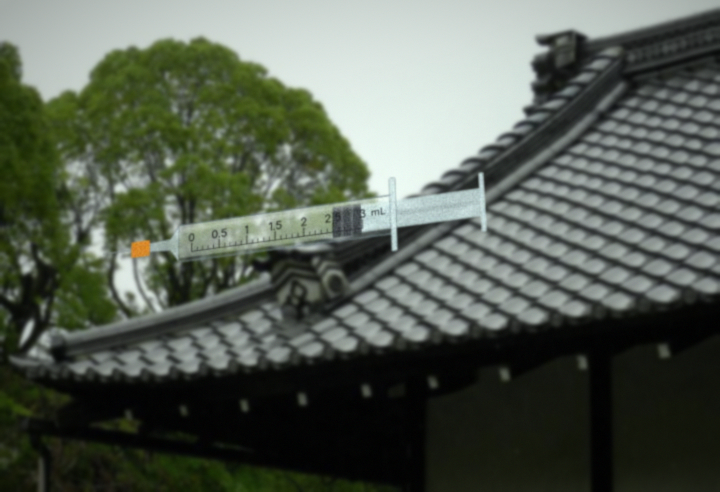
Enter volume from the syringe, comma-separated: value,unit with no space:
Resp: 2.5,mL
